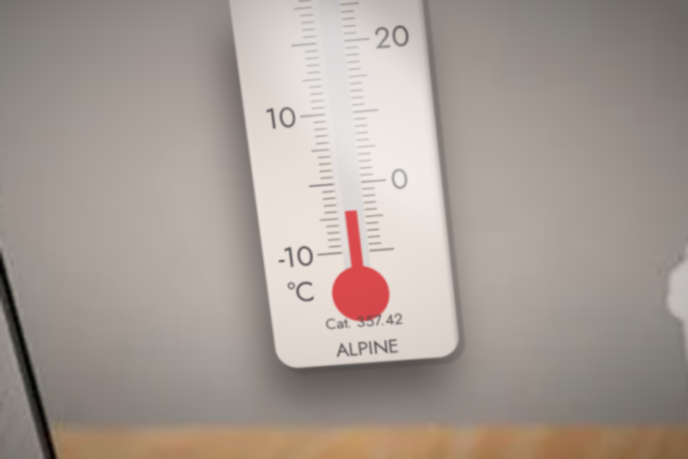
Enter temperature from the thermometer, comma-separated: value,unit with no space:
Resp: -4,°C
